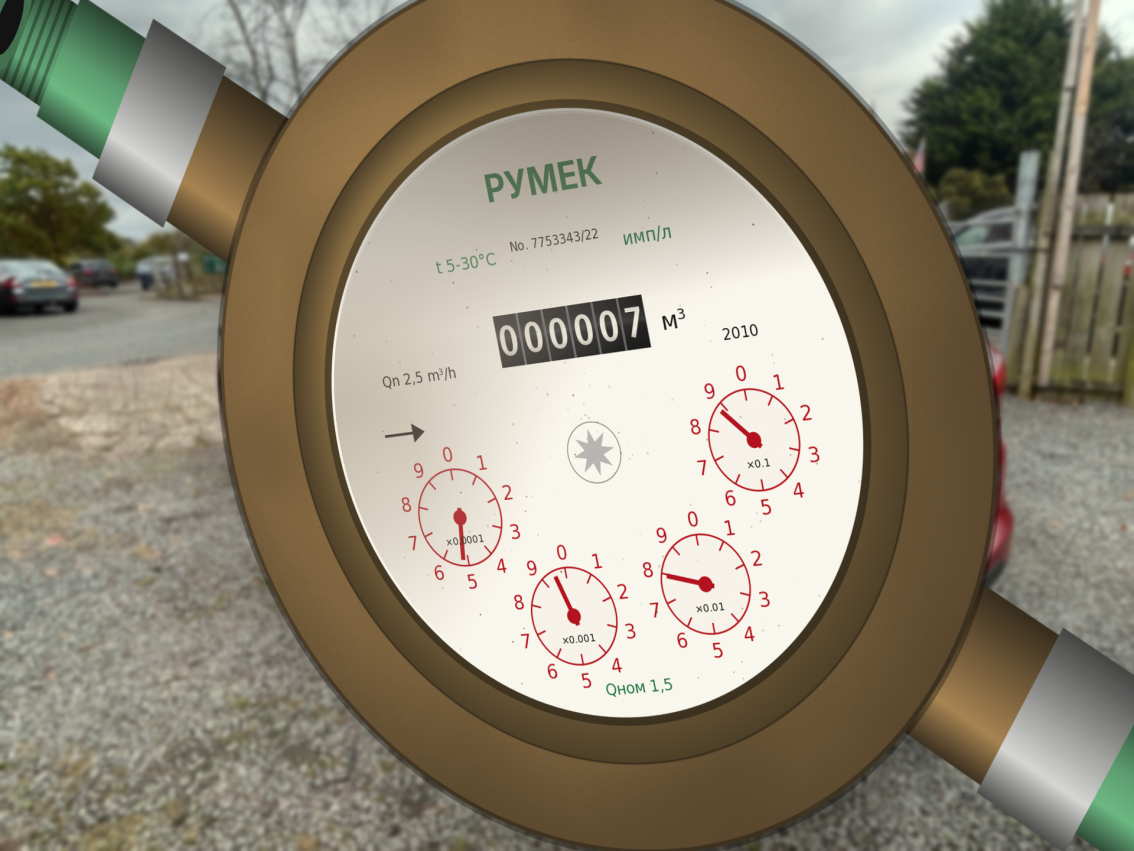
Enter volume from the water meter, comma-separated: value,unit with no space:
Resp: 7.8795,m³
